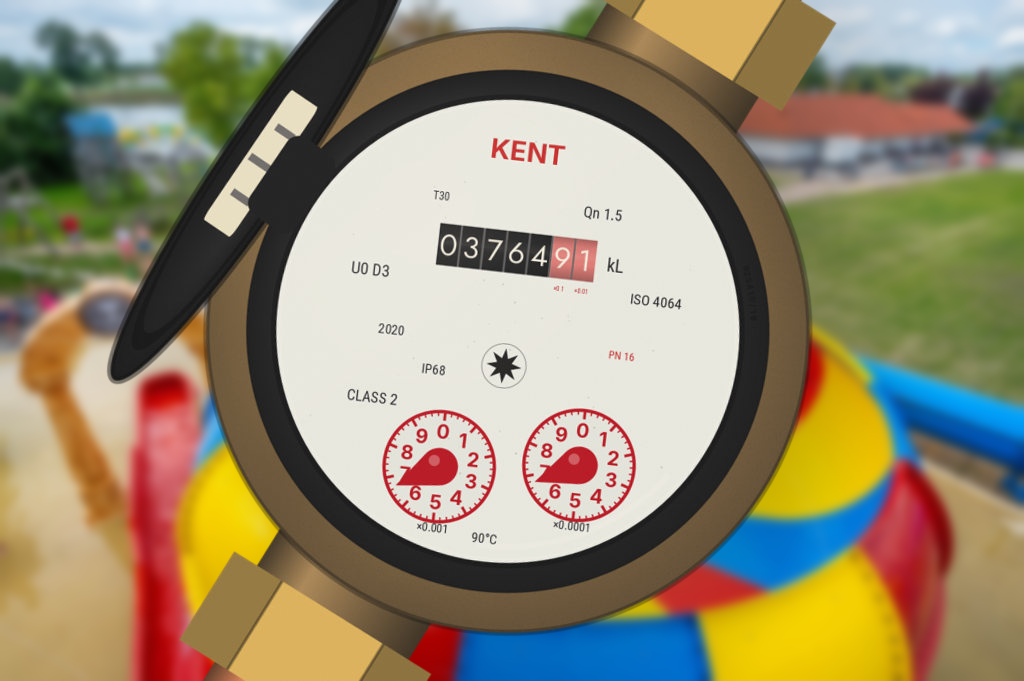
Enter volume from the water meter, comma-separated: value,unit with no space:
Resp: 3764.9166,kL
